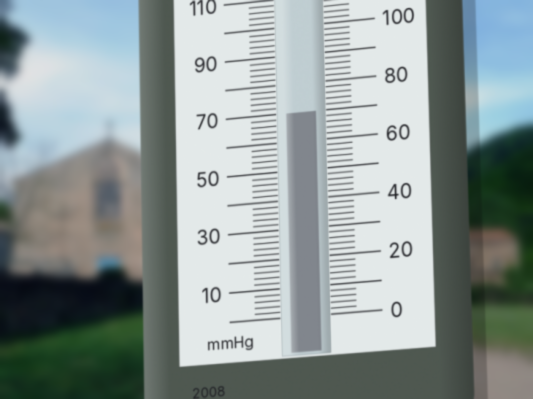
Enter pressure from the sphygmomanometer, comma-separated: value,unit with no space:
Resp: 70,mmHg
